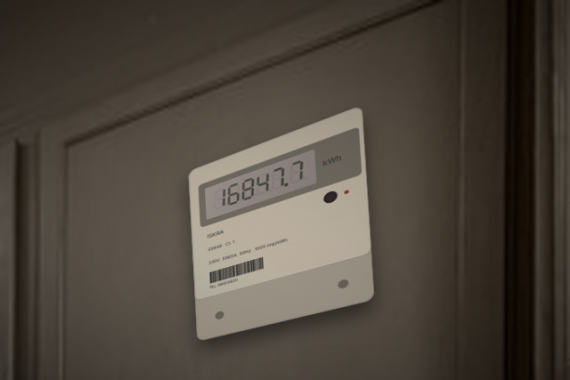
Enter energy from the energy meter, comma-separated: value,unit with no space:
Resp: 16847.7,kWh
